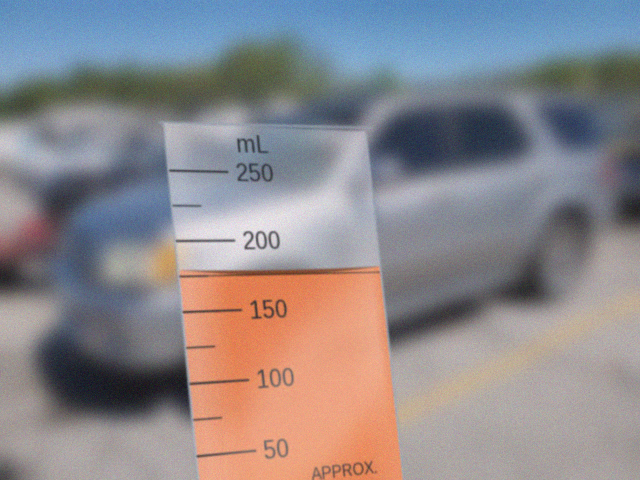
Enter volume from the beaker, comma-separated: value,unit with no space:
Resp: 175,mL
